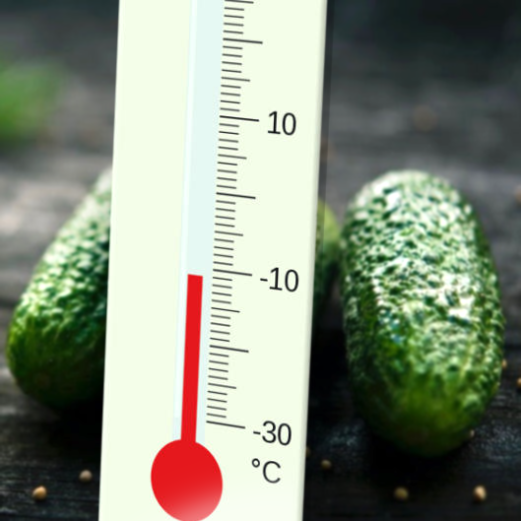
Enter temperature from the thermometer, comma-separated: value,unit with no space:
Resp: -11,°C
